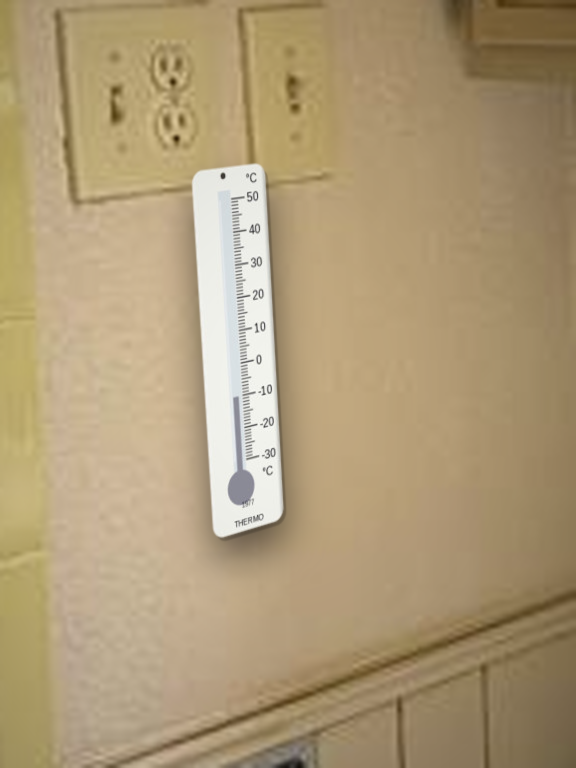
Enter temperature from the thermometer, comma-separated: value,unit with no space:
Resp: -10,°C
